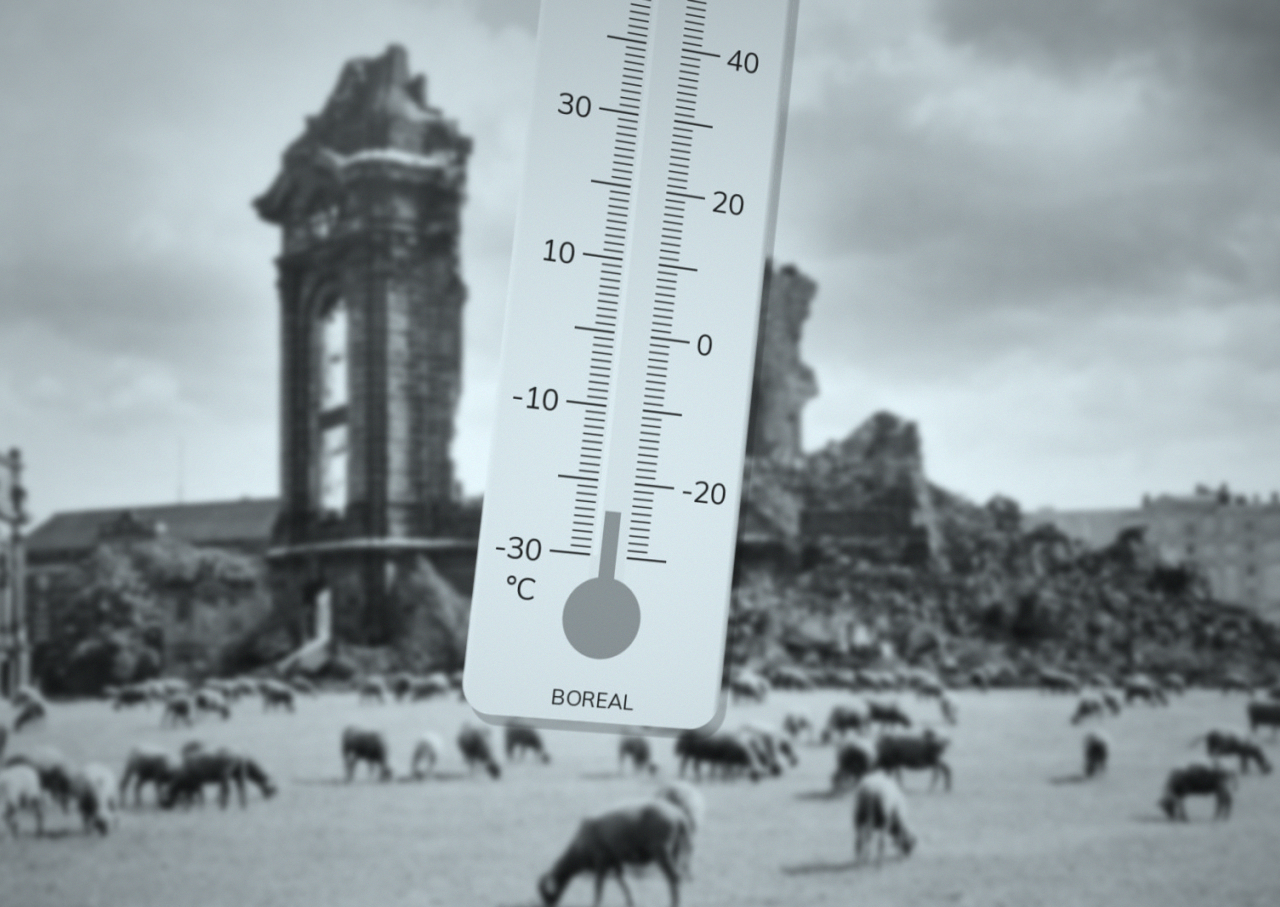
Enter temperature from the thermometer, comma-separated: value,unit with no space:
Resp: -24,°C
